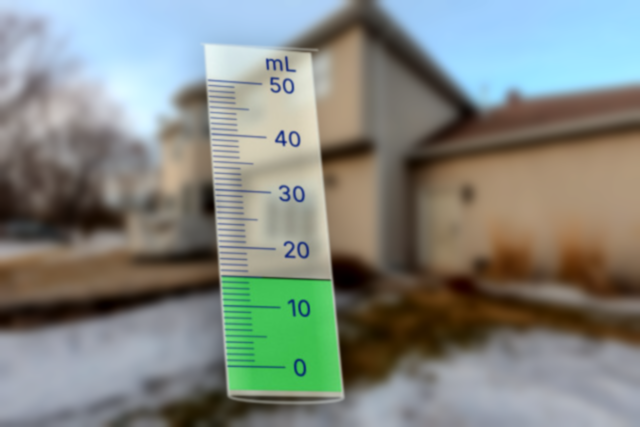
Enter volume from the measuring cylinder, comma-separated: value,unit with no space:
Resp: 15,mL
